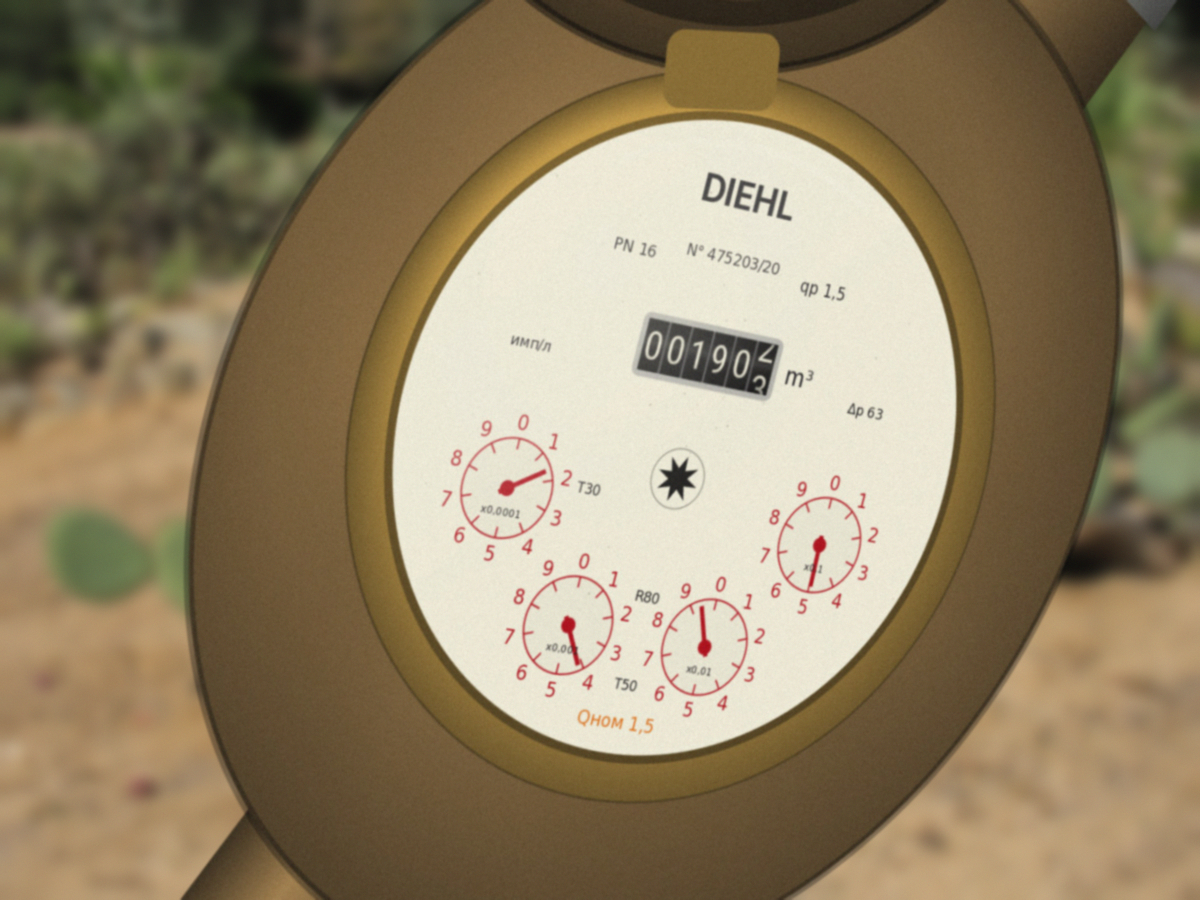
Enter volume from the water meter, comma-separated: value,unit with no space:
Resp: 1902.4941,m³
